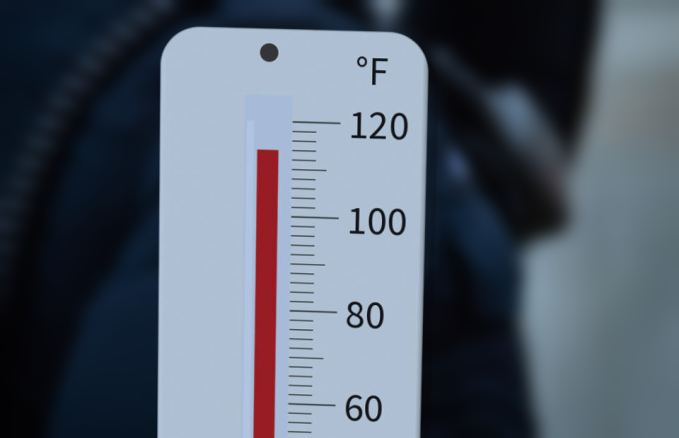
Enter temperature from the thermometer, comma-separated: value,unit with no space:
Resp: 114,°F
